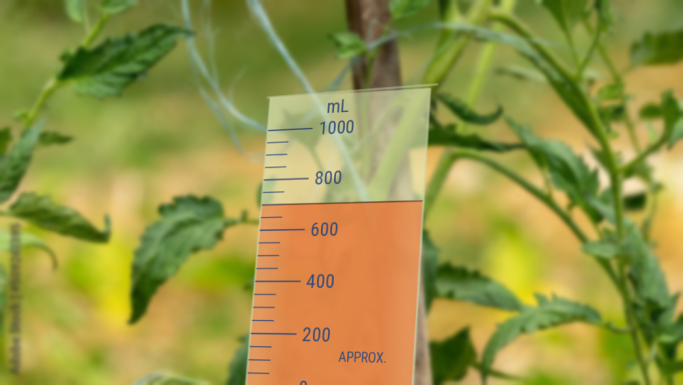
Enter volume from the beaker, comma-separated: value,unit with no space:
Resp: 700,mL
